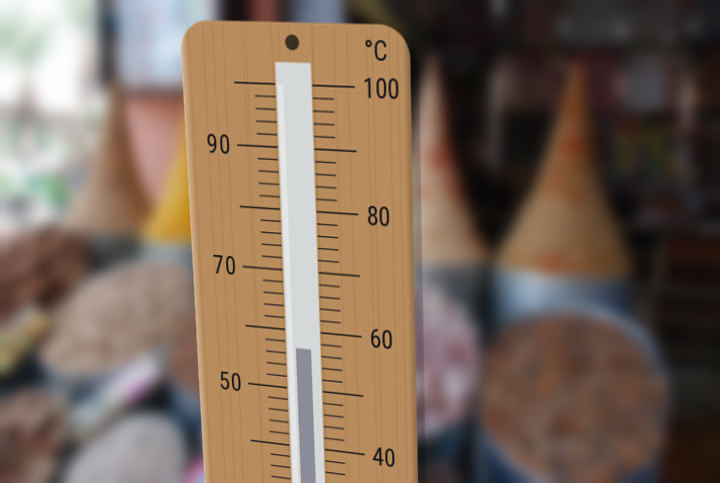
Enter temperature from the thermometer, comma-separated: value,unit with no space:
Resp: 57,°C
